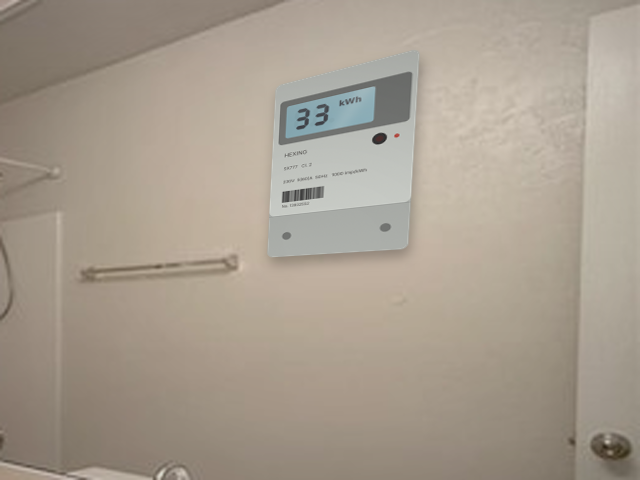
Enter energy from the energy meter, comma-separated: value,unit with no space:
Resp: 33,kWh
